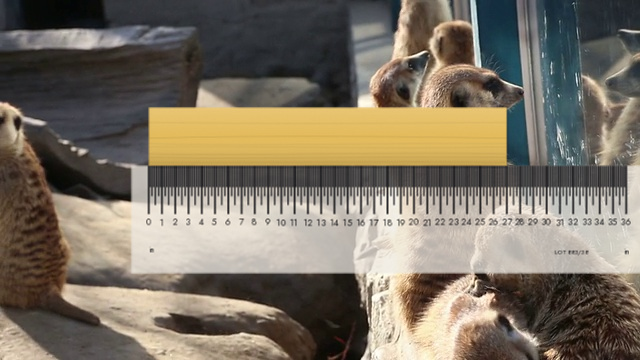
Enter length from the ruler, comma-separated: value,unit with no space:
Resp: 27,in
